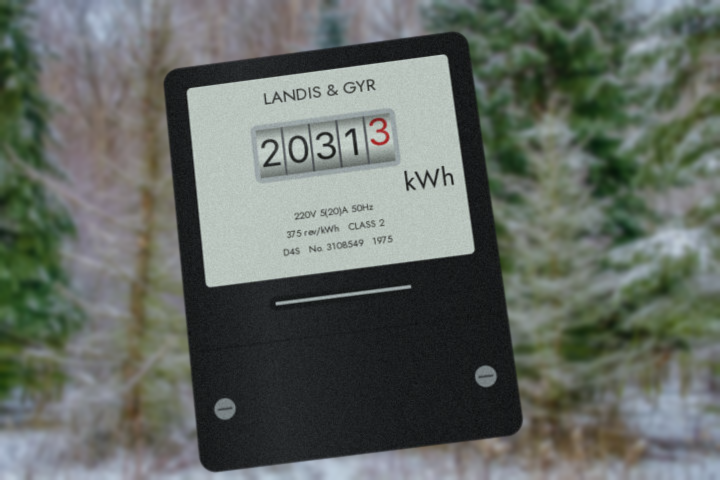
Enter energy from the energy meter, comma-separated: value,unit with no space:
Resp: 2031.3,kWh
